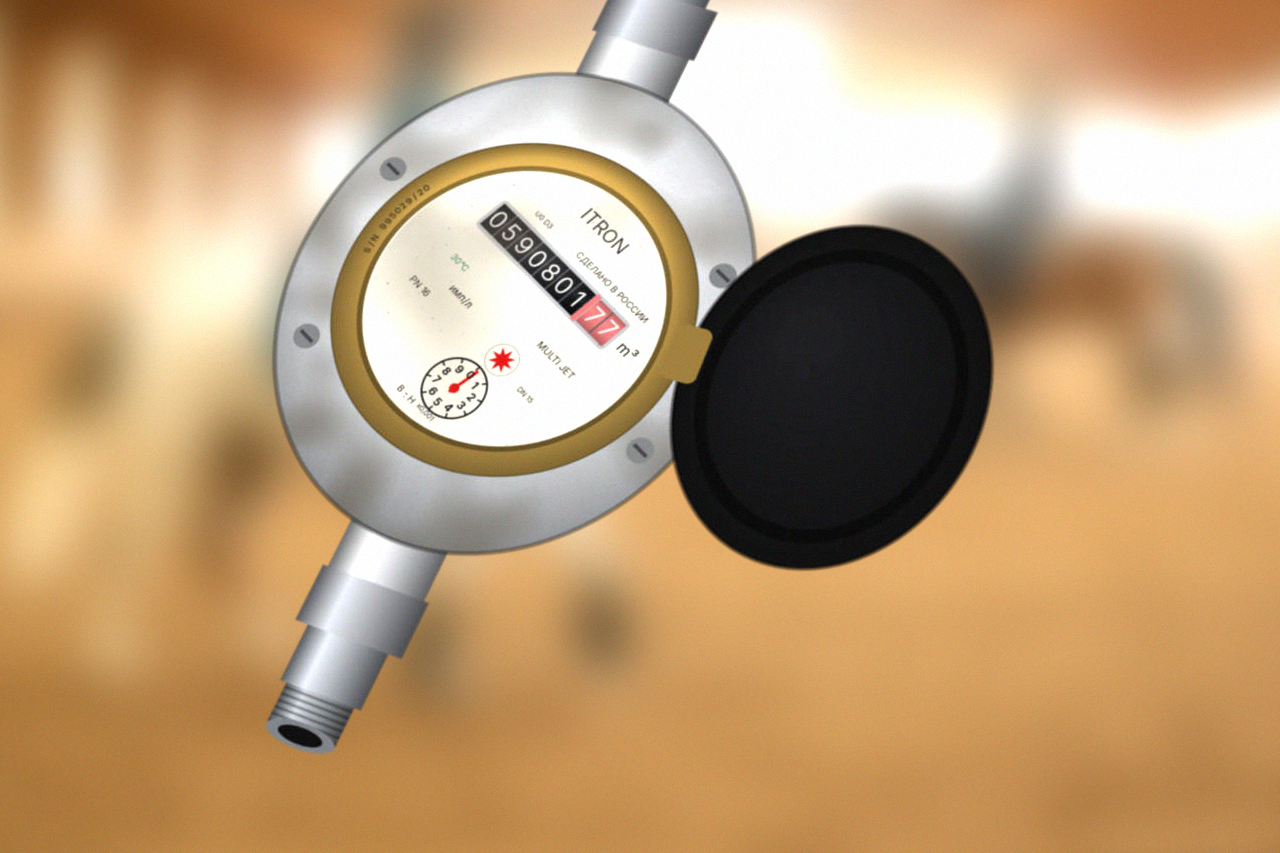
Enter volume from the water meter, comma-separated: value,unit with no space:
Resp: 590801.770,m³
